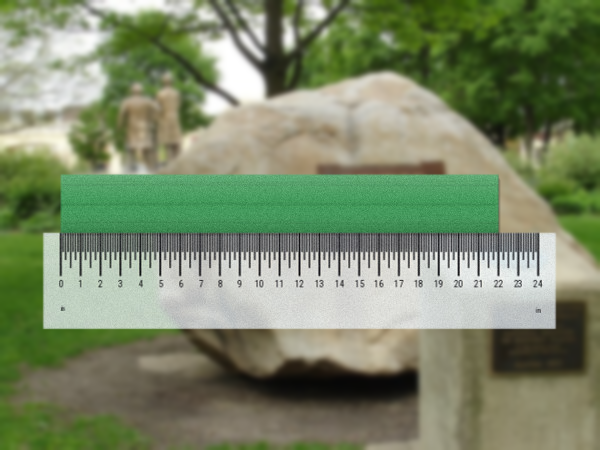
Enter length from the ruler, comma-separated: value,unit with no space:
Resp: 22,in
